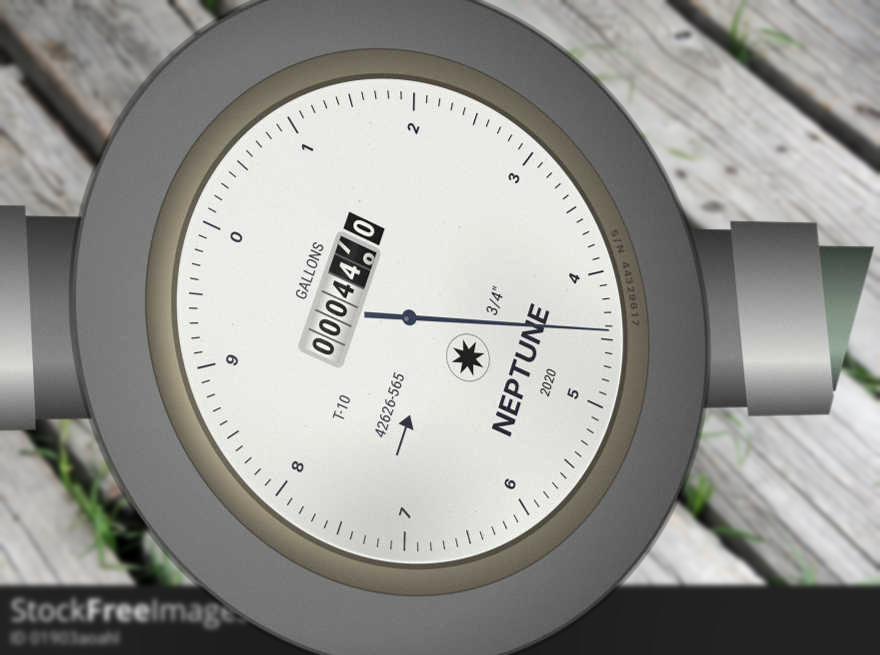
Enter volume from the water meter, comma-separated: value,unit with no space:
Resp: 4474.4,gal
